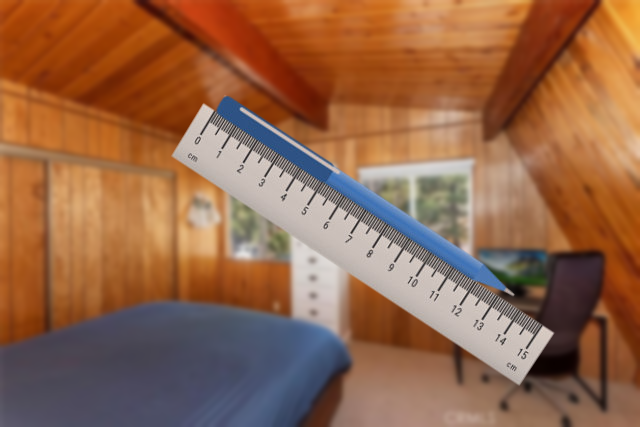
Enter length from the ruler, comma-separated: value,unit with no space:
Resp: 13.5,cm
